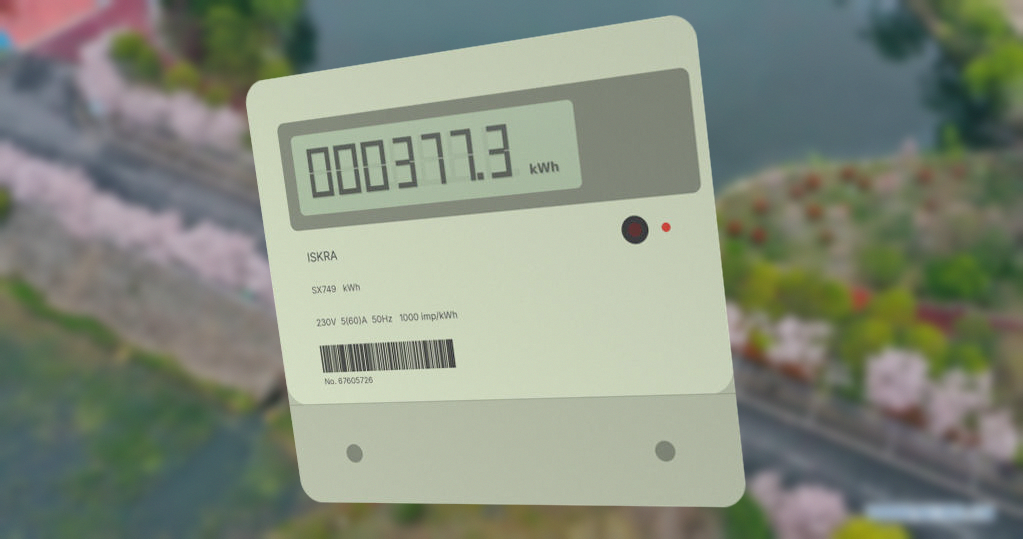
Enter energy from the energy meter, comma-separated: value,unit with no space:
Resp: 377.3,kWh
